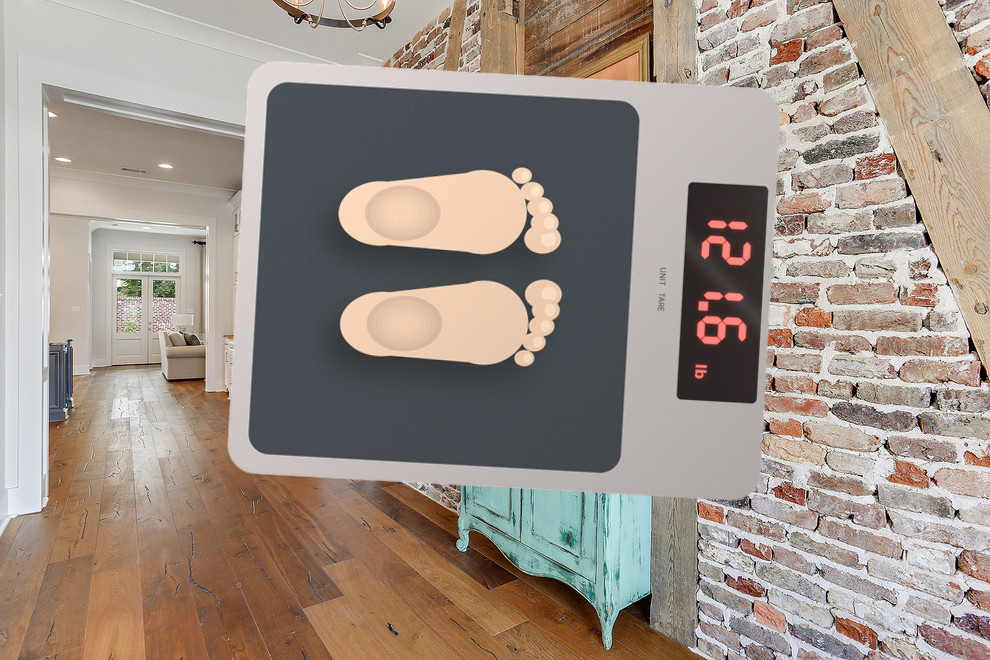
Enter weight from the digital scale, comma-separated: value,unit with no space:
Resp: 121.6,lb
